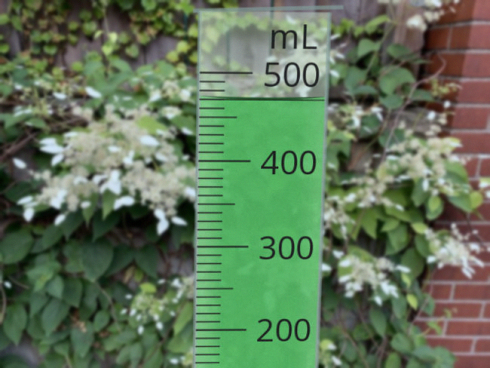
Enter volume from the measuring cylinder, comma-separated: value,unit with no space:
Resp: 470,mL
